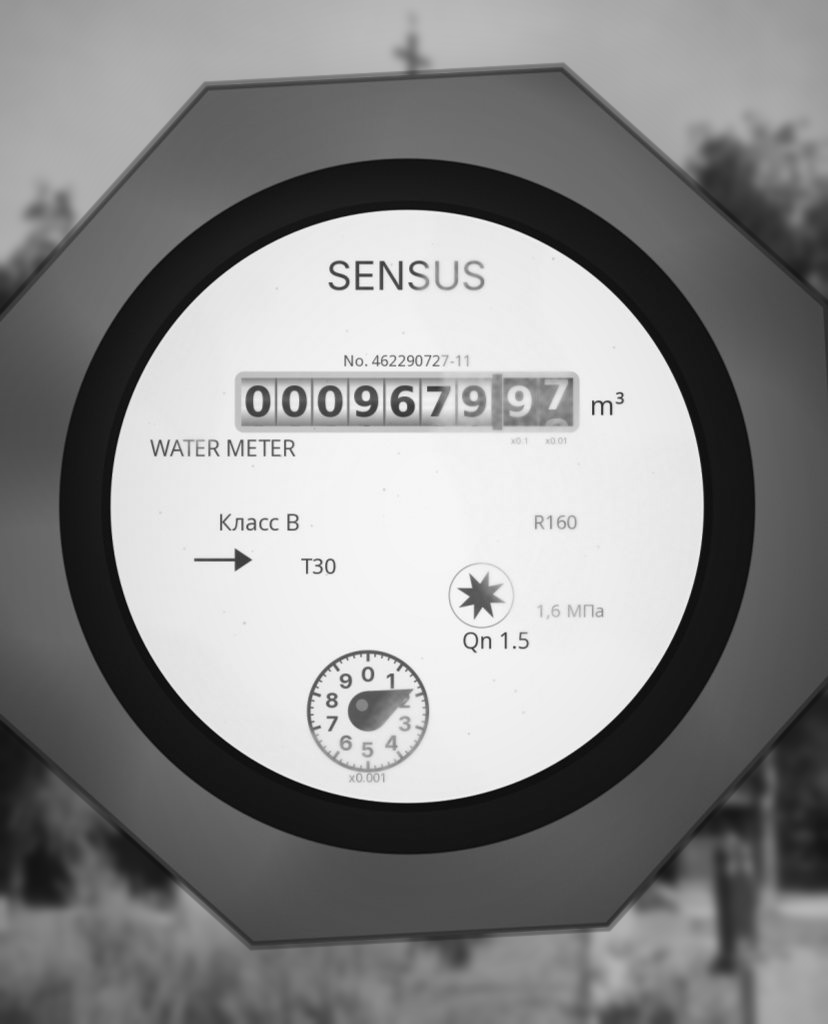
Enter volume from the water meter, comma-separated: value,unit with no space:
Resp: 9679.971,m³
